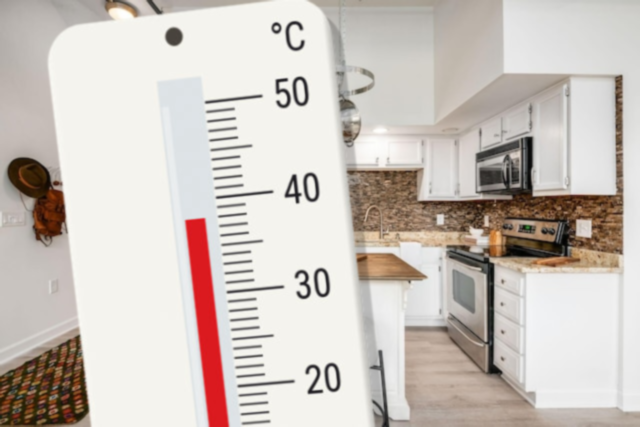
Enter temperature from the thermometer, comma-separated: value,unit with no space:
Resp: 38,°C
